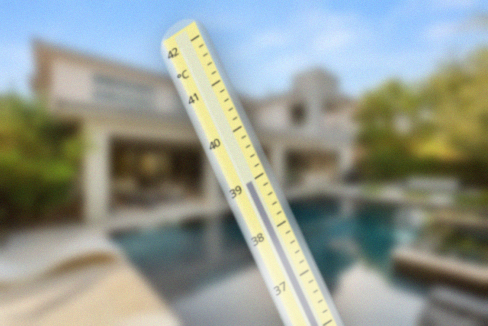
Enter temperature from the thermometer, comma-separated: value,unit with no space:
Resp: 39,°C
